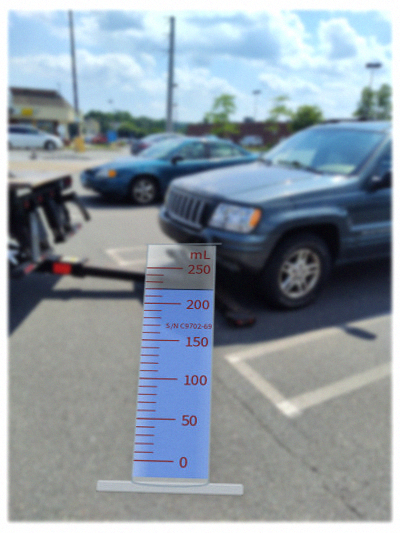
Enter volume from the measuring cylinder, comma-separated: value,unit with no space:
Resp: 220,mL
